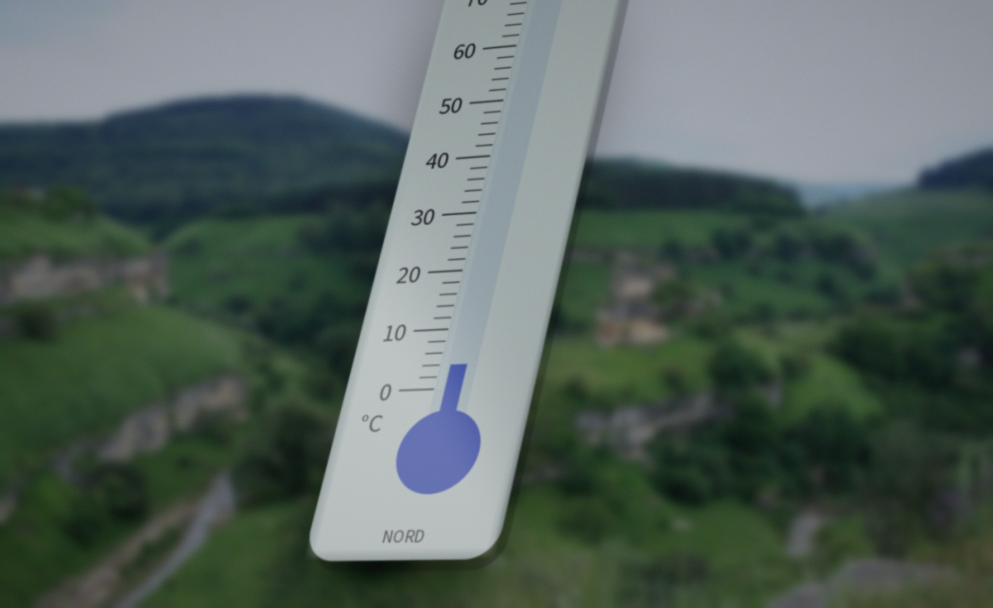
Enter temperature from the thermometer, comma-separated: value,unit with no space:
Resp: 4,°C
